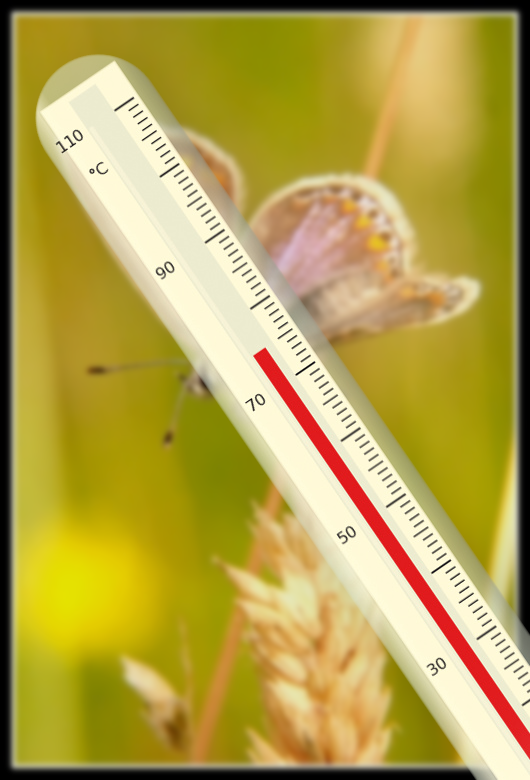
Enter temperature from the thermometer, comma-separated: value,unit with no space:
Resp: 75,°C
